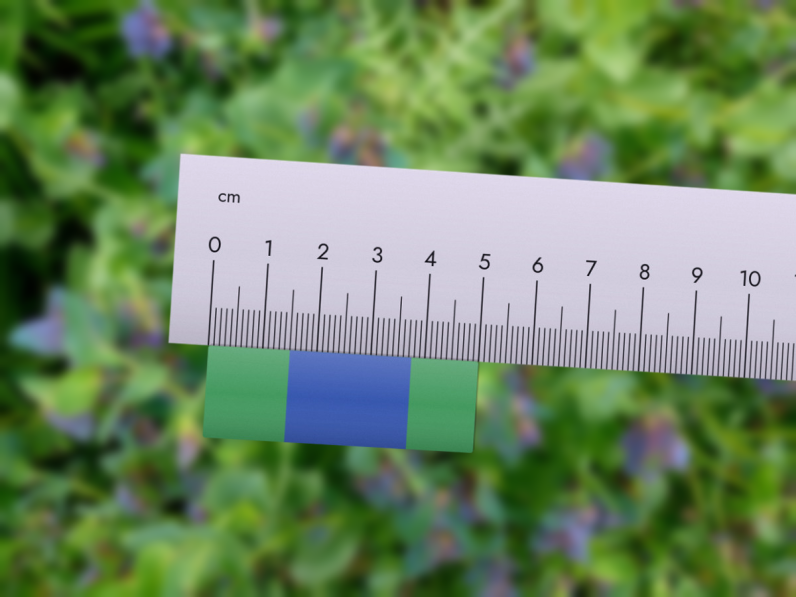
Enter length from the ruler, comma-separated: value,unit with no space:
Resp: 5,cm
